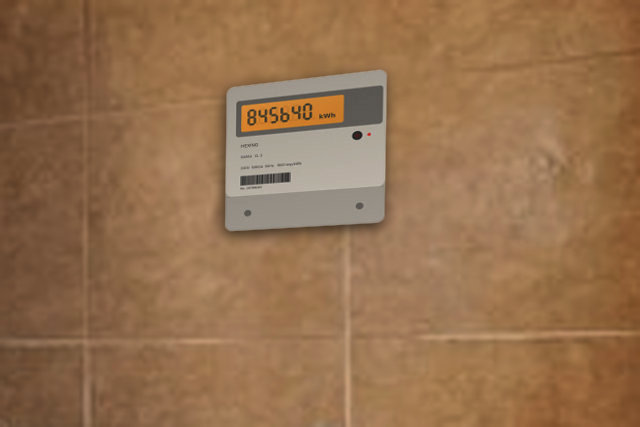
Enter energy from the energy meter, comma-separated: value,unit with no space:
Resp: 845640,kWh
